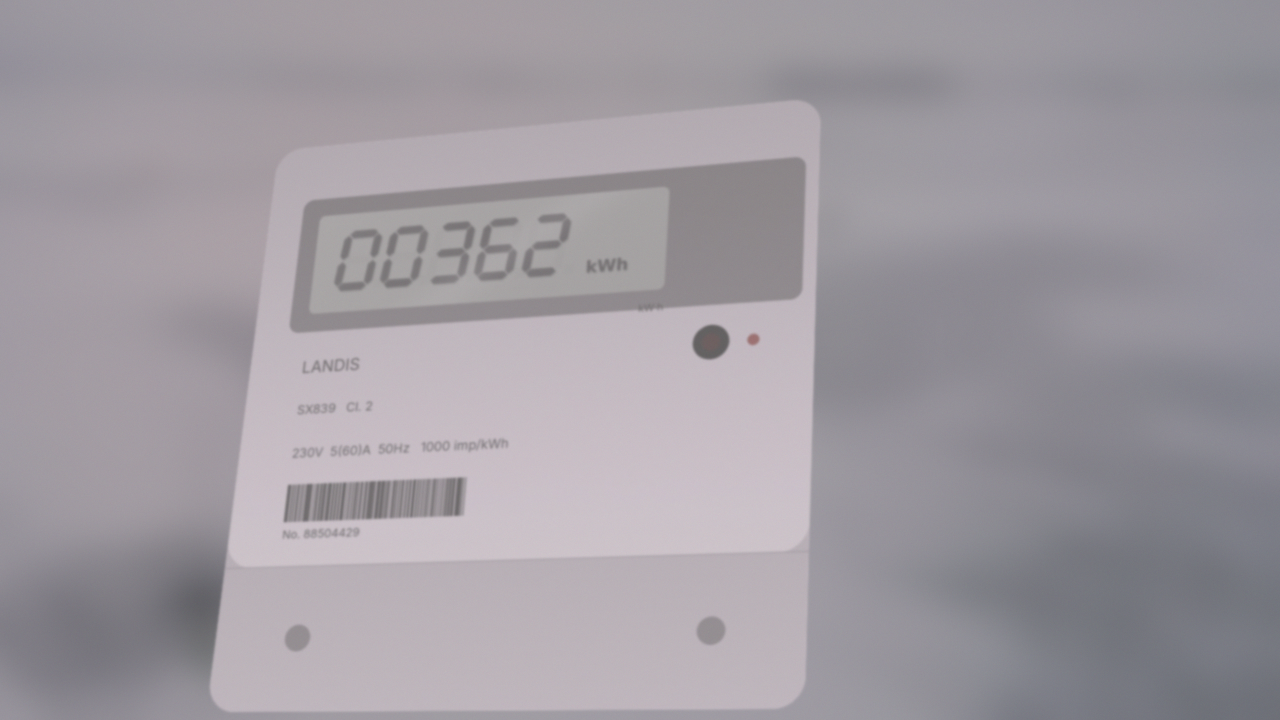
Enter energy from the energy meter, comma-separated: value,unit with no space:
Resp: 362,kWh
